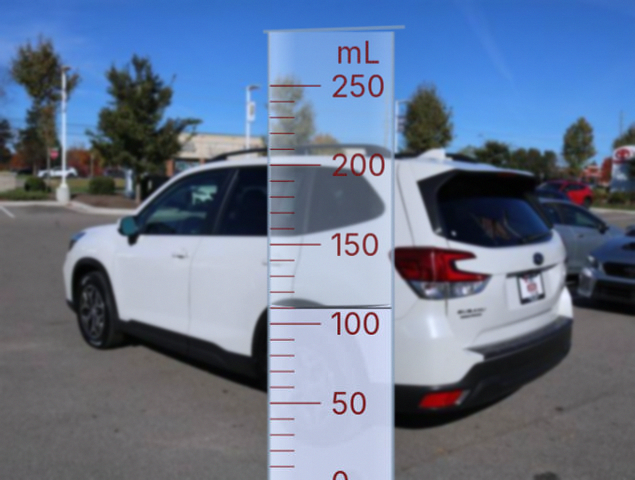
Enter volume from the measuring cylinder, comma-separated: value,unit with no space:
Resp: 110,mL
